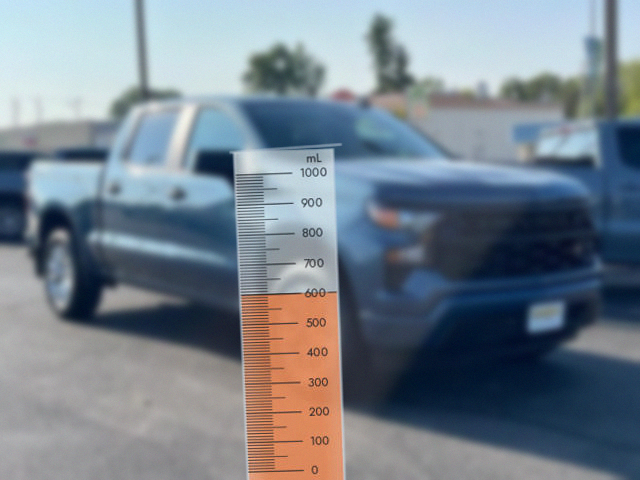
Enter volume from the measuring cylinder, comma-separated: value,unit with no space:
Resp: 600,mL
